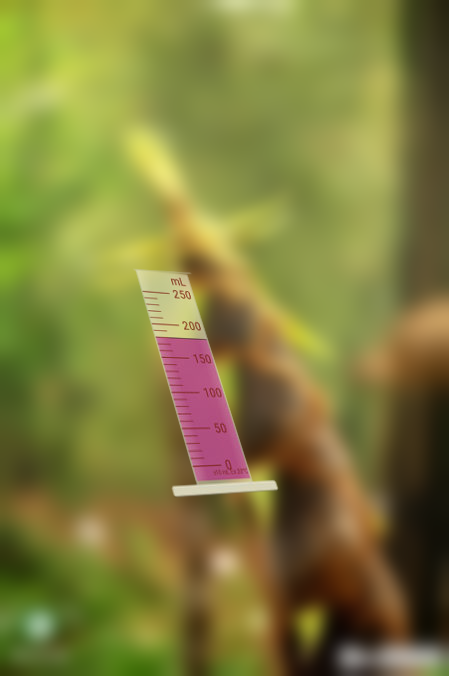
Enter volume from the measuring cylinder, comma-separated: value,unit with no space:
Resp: 180,mL
